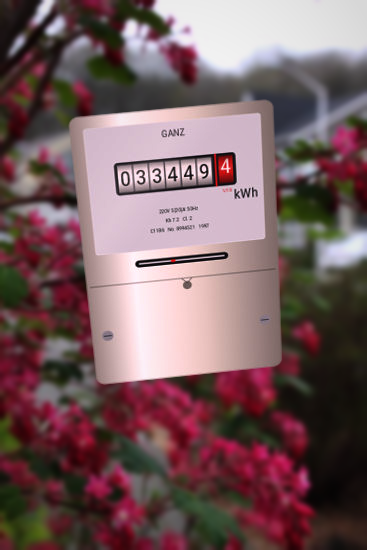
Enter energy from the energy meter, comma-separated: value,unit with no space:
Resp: 33449.4,kWh
